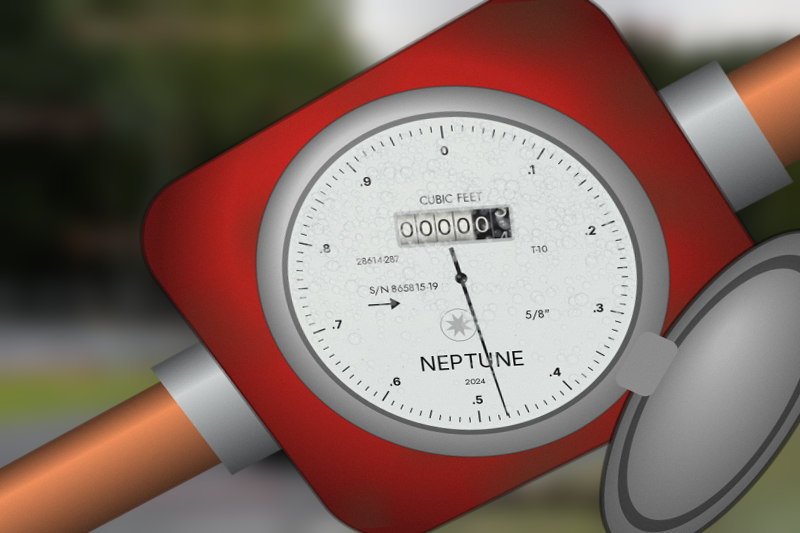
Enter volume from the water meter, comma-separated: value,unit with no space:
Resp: 3.47,ft³
